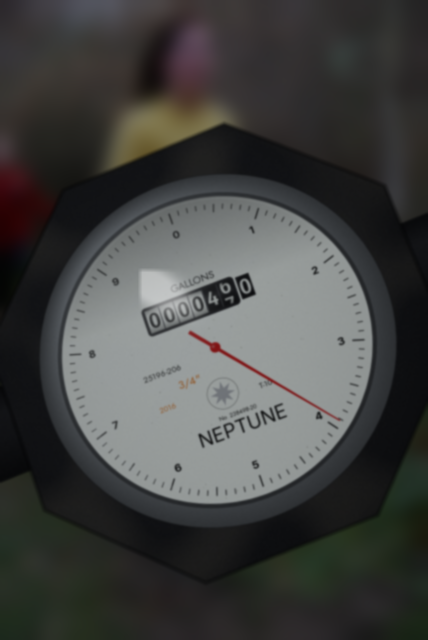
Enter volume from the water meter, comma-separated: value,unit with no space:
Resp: 463.9,gal
